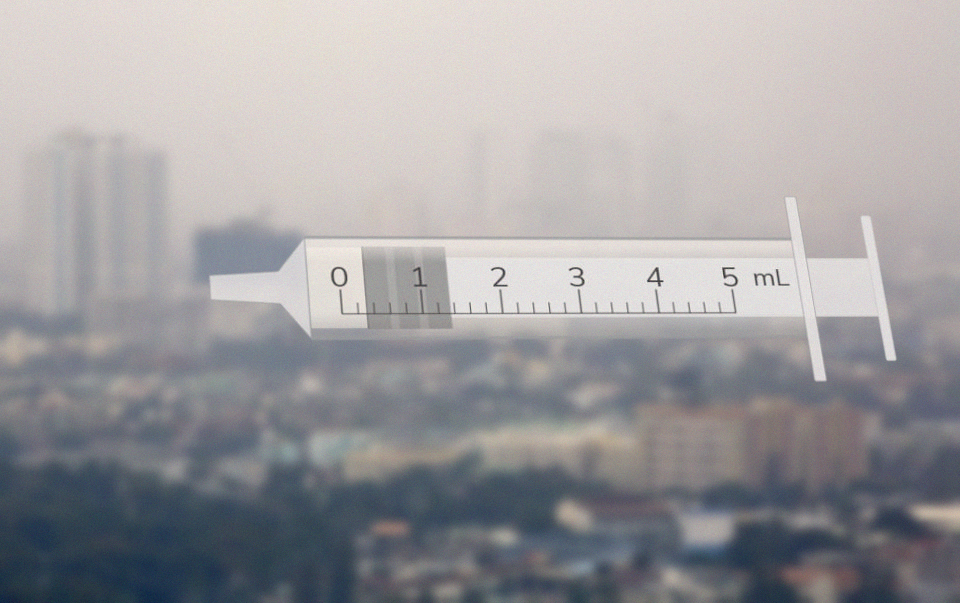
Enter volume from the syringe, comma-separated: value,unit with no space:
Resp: 0.3,mL
